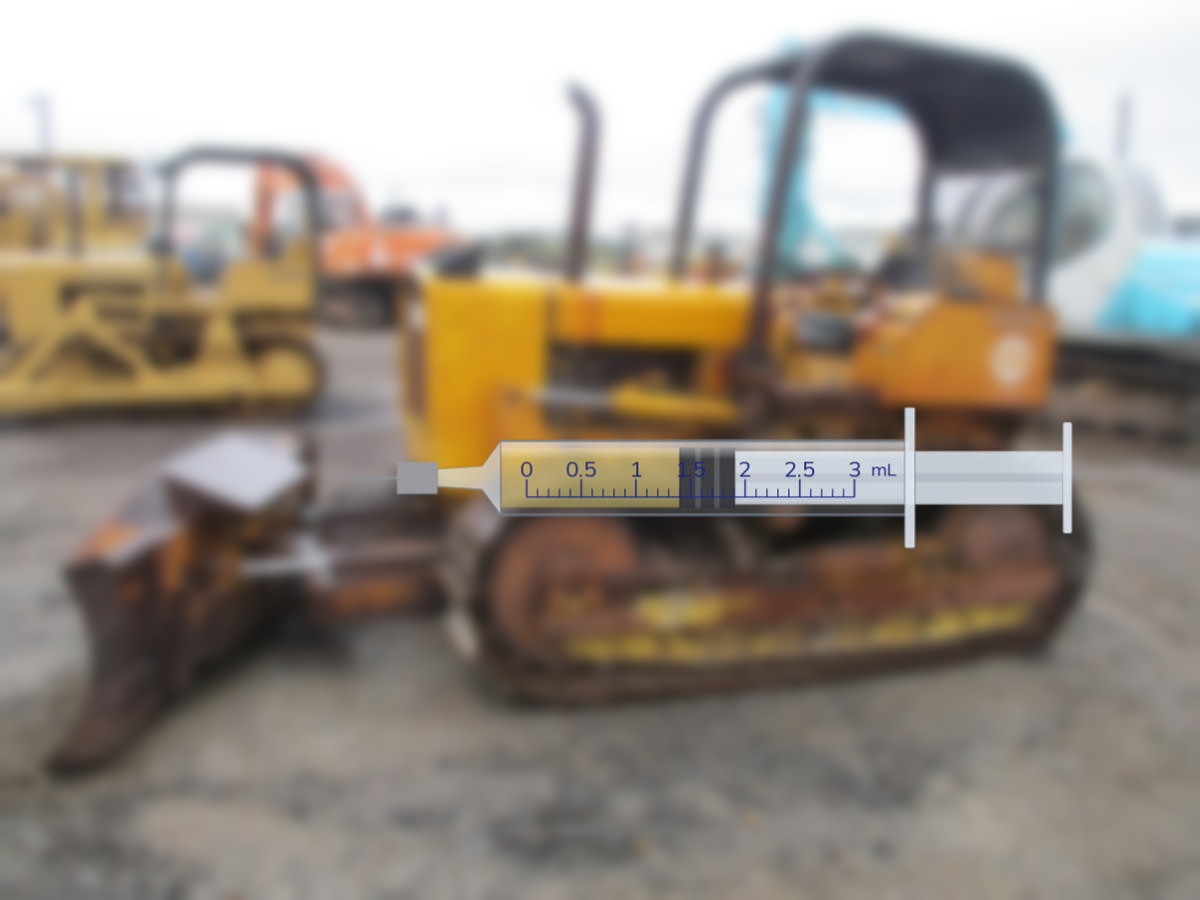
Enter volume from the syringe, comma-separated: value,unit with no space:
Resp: 1.4,mL
